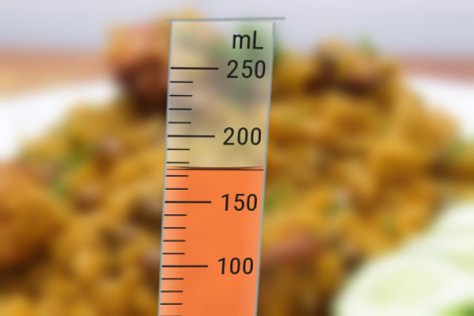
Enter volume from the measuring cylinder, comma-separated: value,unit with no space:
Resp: 175,mL
